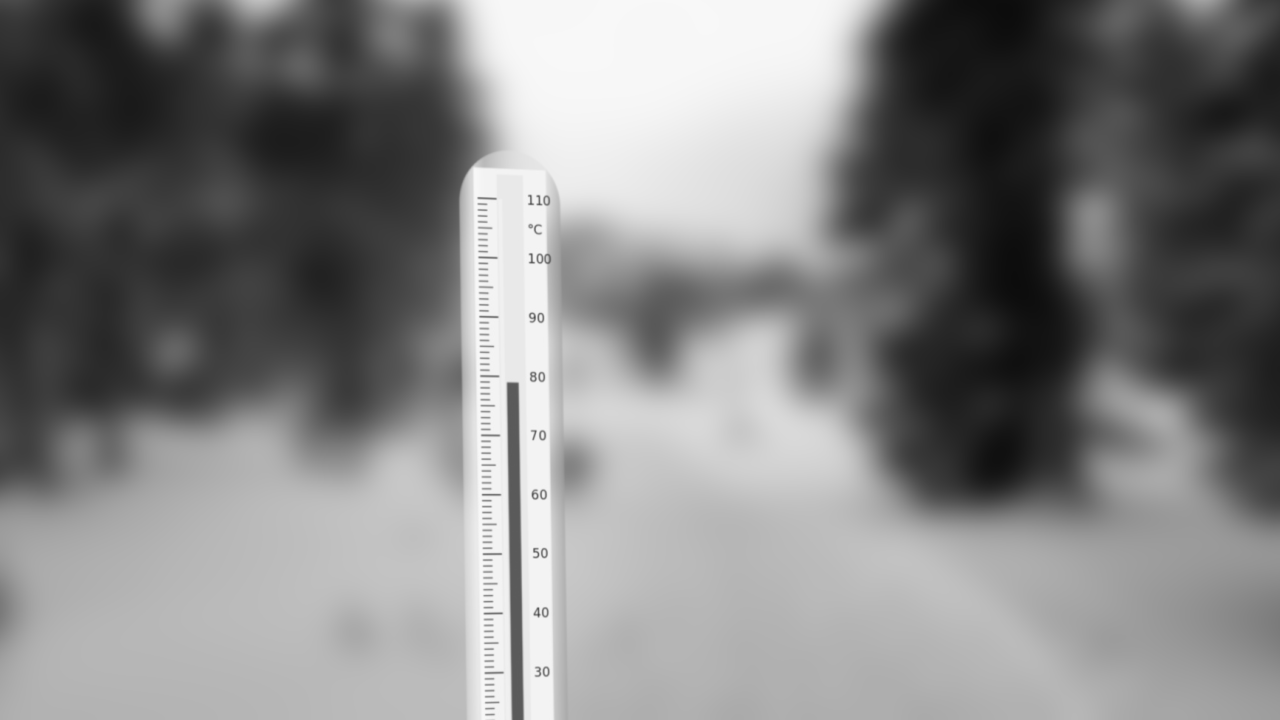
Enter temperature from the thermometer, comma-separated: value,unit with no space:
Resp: 79,°C
